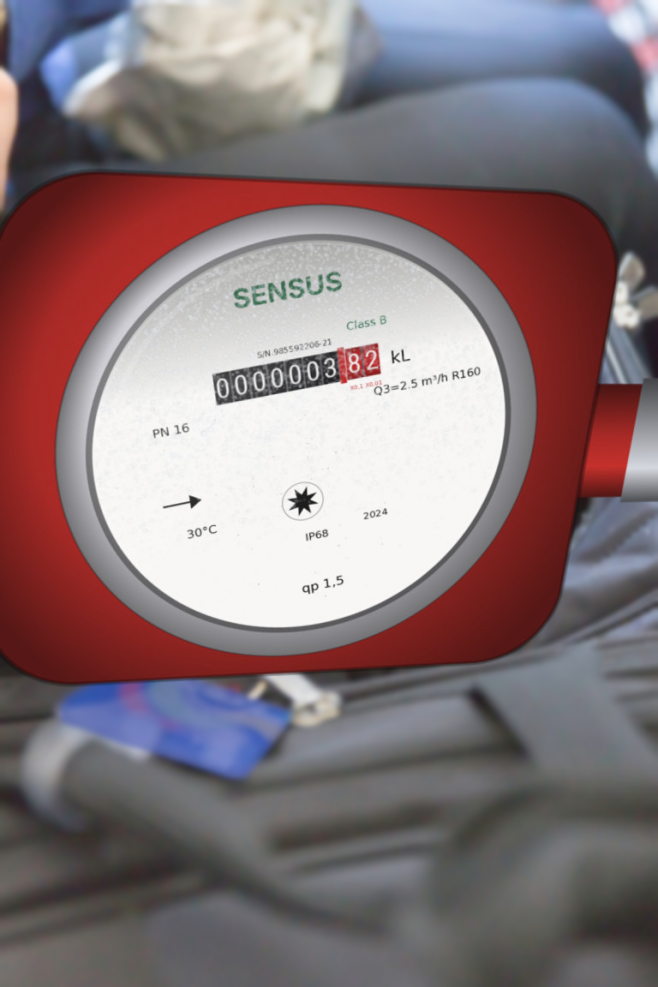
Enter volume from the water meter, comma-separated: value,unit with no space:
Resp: 3.82,kL
